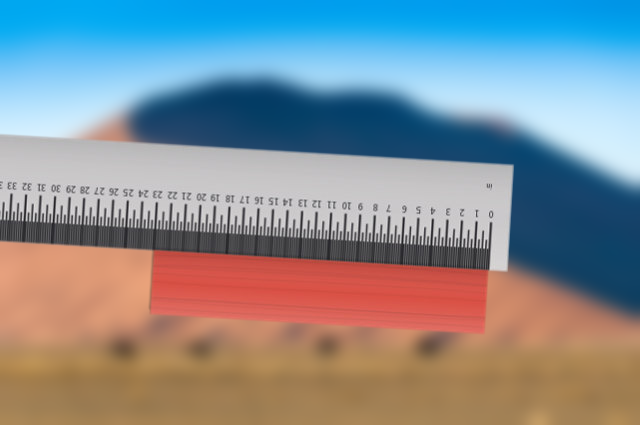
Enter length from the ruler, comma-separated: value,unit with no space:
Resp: 23,in
